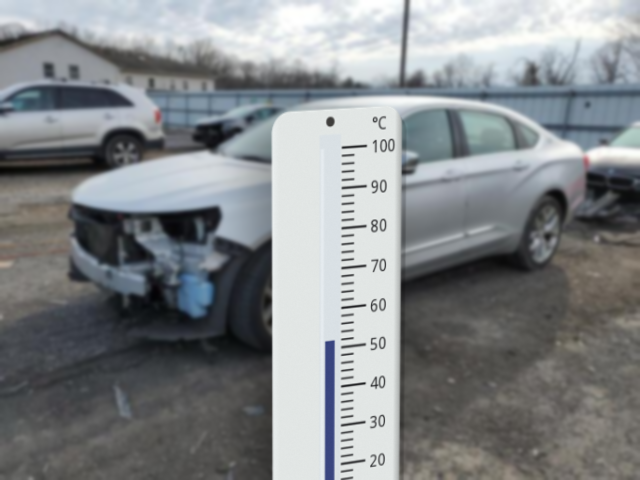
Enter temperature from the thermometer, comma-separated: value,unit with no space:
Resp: 52,°C
